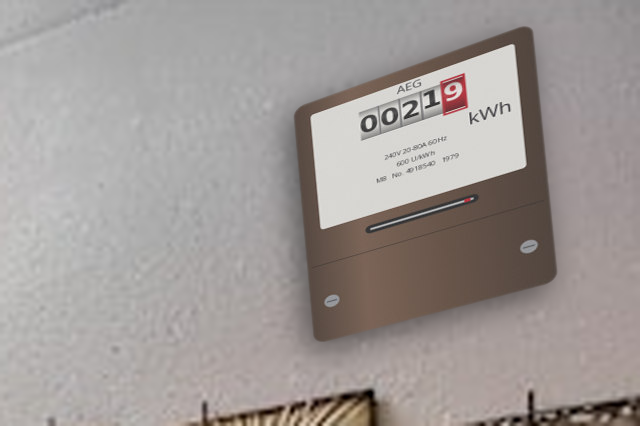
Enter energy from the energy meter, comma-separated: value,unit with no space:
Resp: 21.9,kWh
